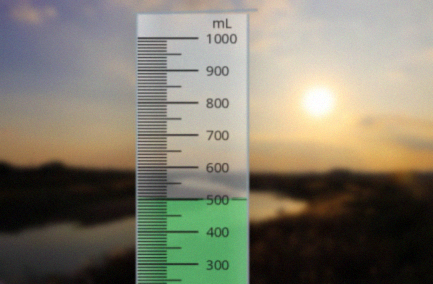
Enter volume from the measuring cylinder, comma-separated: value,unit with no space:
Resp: 500,mL
